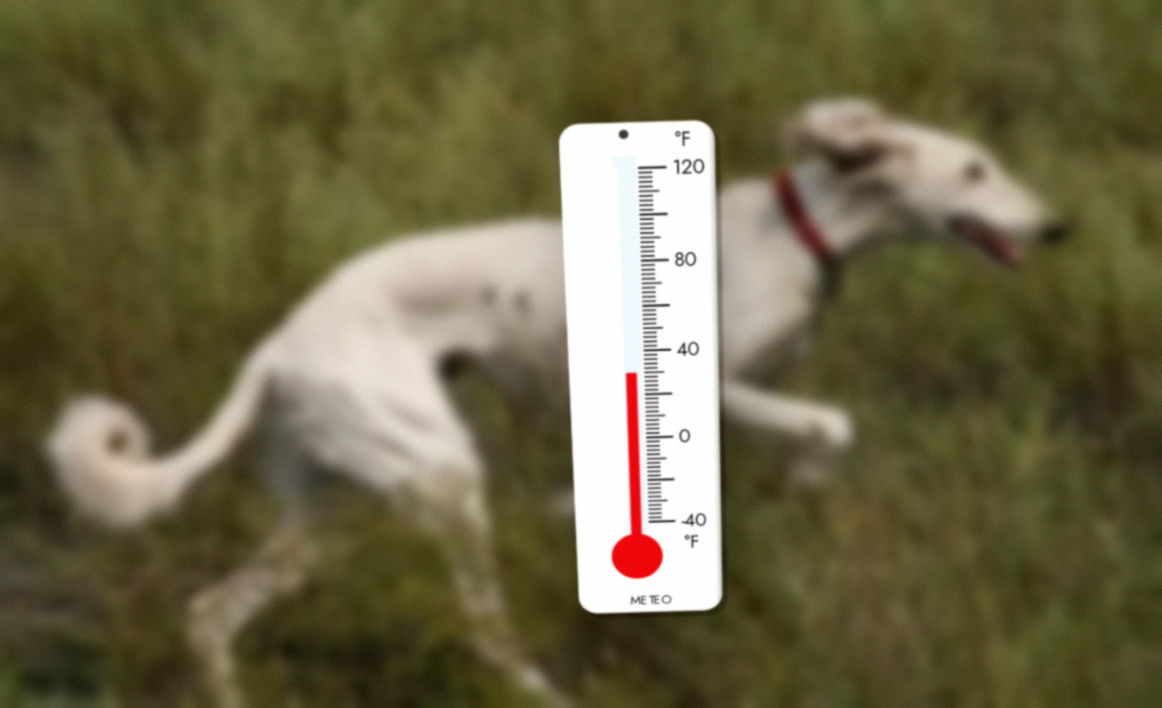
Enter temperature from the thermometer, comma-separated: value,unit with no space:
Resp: 30,°F
